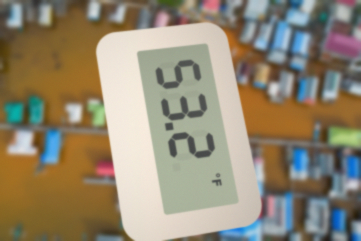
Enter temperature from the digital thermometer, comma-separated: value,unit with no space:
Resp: 53.2,°F
